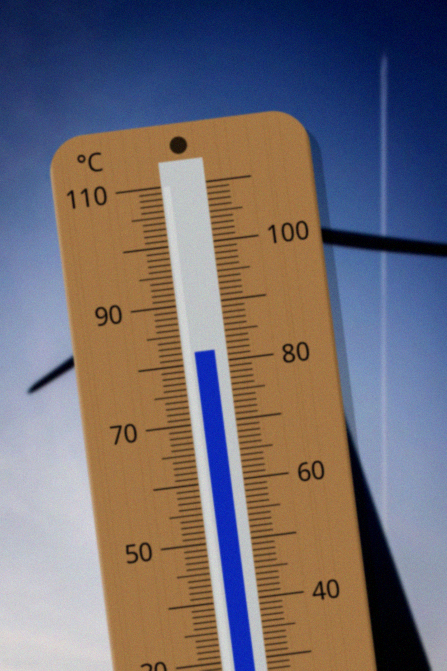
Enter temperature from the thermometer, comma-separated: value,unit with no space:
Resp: 82,°C
